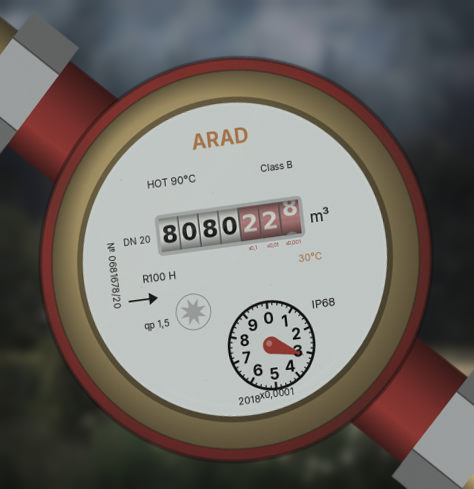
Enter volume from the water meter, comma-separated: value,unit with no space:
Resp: 8080.2283,m³
